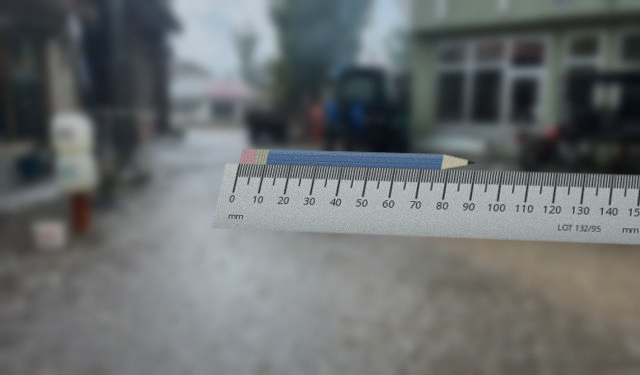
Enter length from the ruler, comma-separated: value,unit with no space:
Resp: 90,mm
